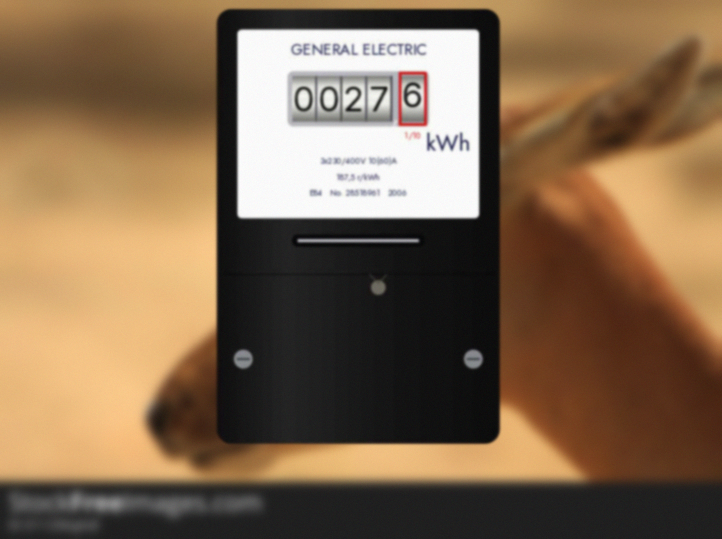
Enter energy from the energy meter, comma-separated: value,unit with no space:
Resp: 27.6,kWh
